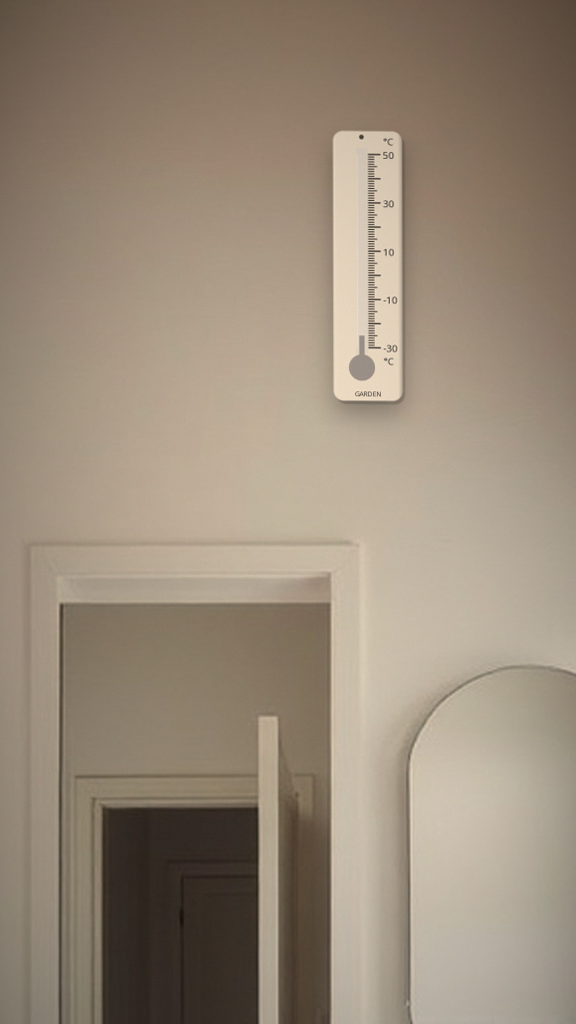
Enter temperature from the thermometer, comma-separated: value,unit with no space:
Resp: -25,°C
